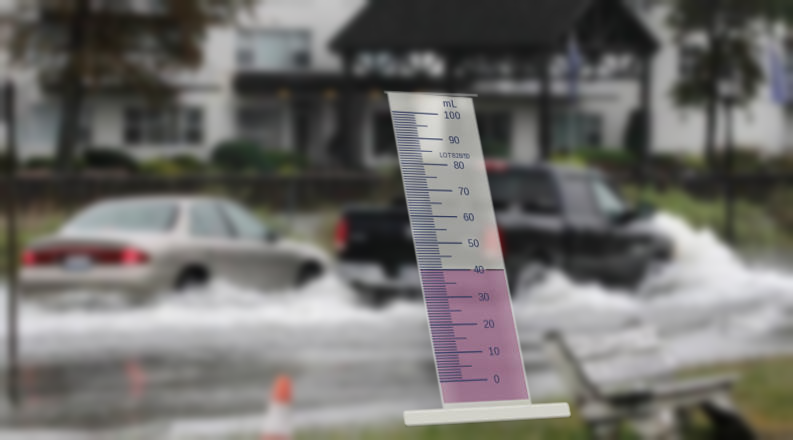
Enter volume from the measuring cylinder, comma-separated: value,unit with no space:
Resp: 40,mL
